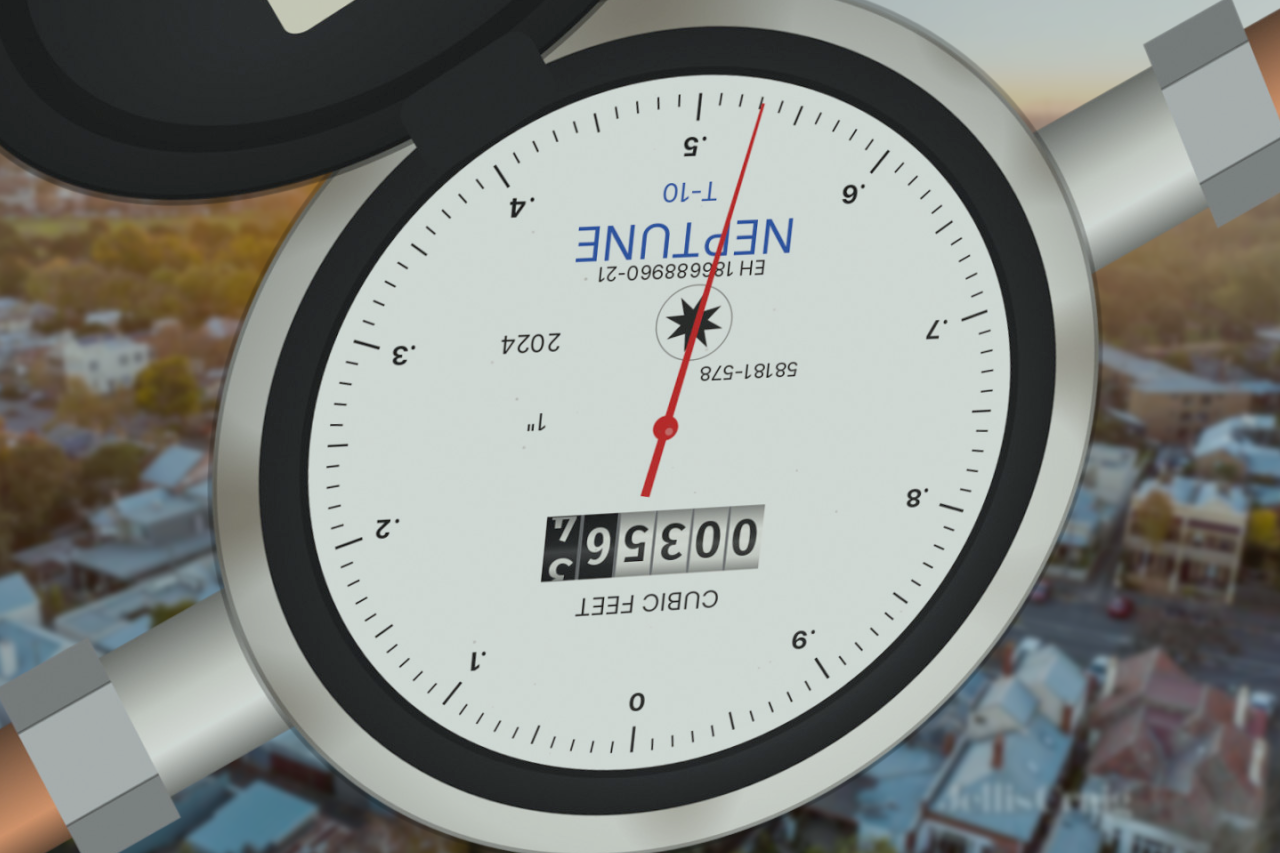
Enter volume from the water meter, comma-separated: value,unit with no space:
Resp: 3563.53,ft³
